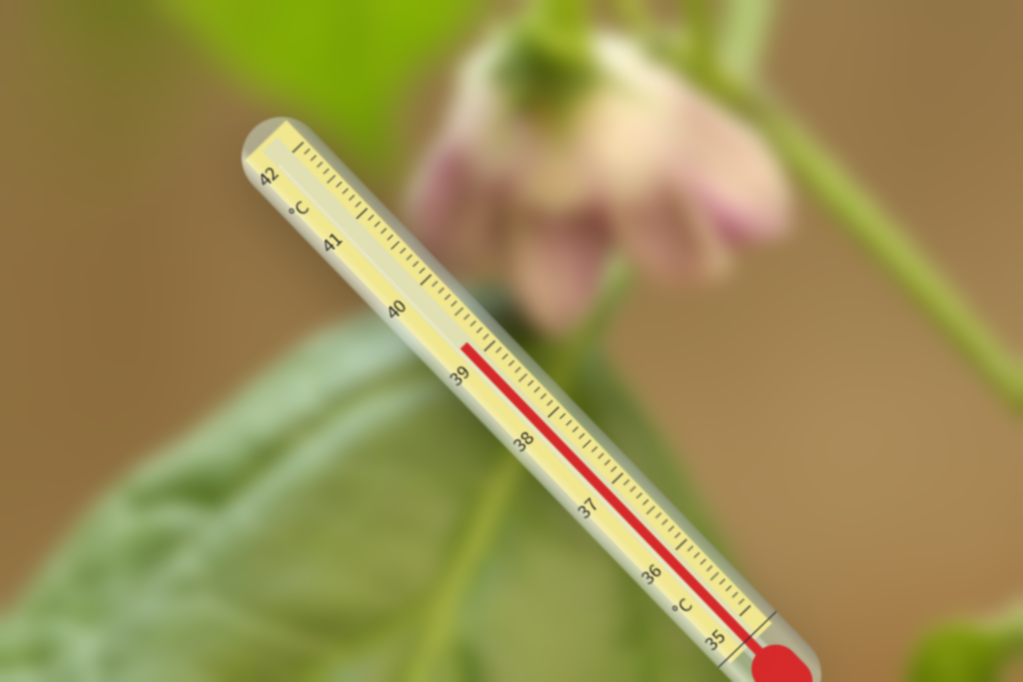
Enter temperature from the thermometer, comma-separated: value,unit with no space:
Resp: 39.2,°C
